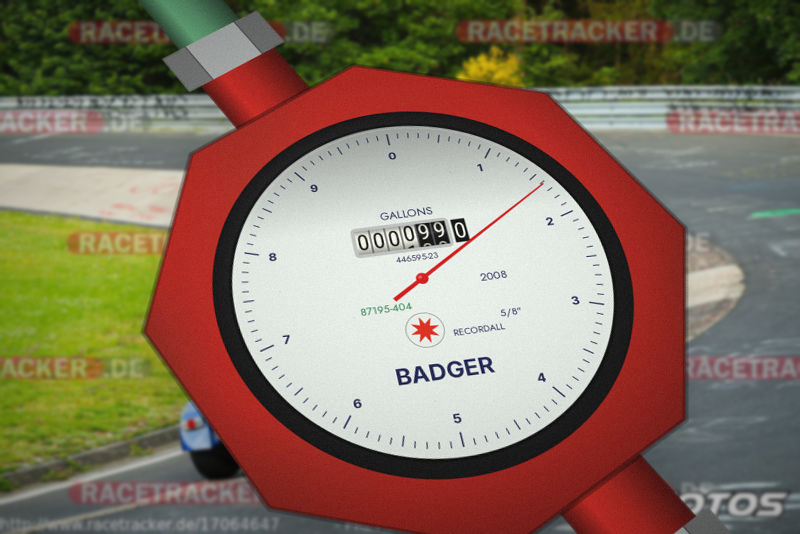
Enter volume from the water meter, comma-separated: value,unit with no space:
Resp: 991.6,gal
